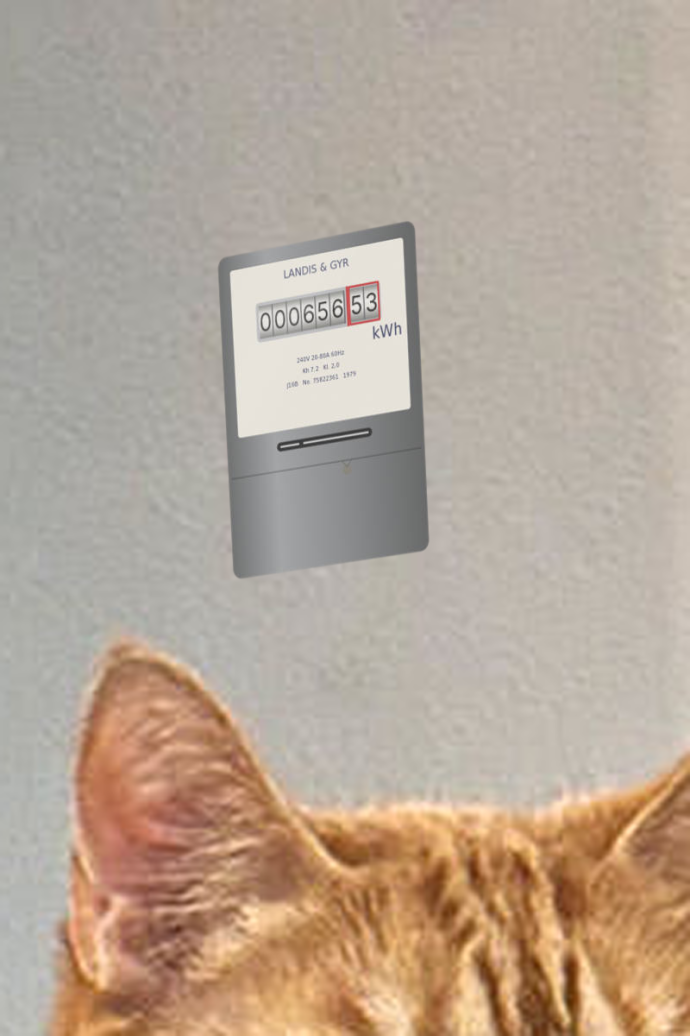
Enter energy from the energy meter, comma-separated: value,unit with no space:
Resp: 656.53,kWh
